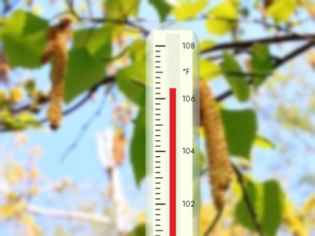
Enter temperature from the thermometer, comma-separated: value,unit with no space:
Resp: 106.4,°F
